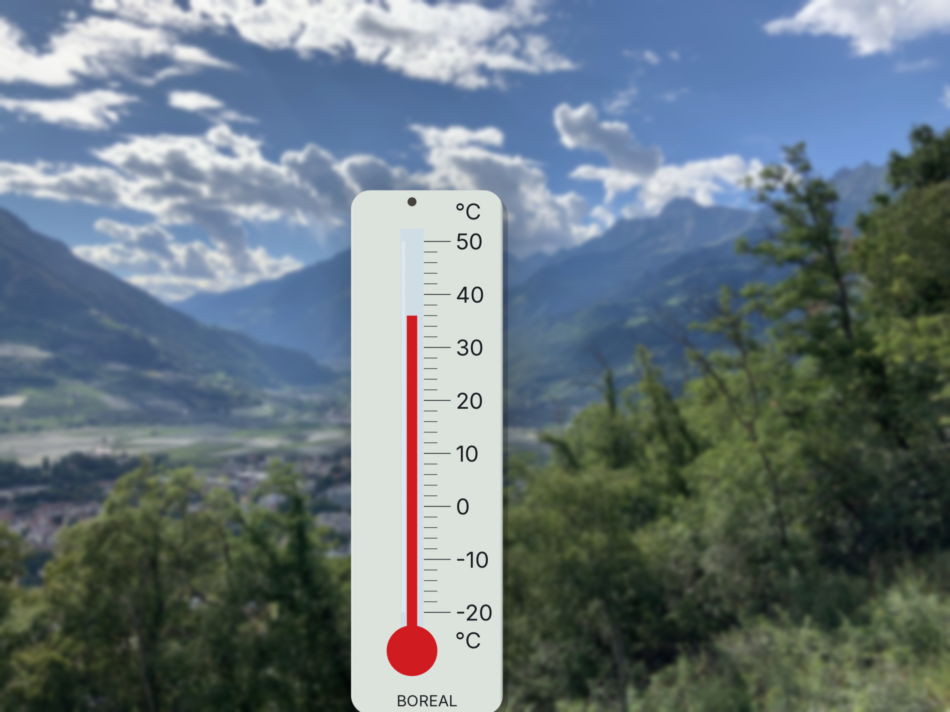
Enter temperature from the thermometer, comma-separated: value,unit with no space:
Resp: 36,°C
